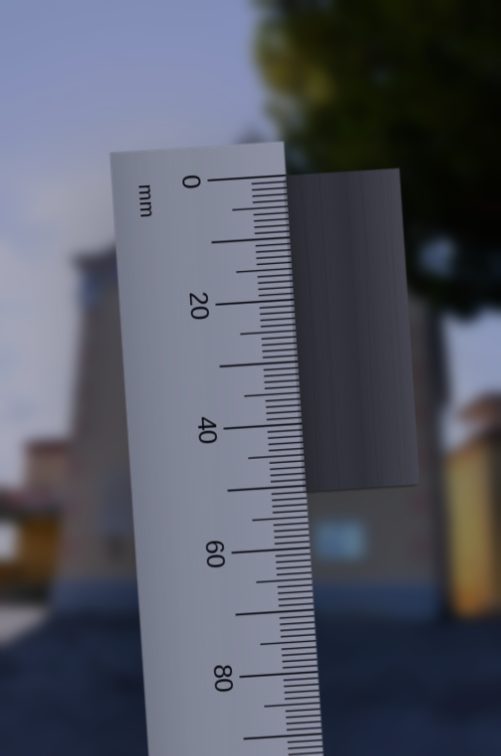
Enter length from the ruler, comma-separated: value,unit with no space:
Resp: 51,mm
